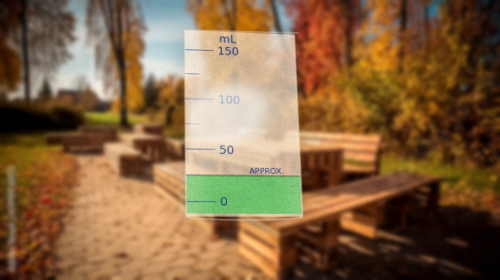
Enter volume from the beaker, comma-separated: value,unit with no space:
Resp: 25,mL
